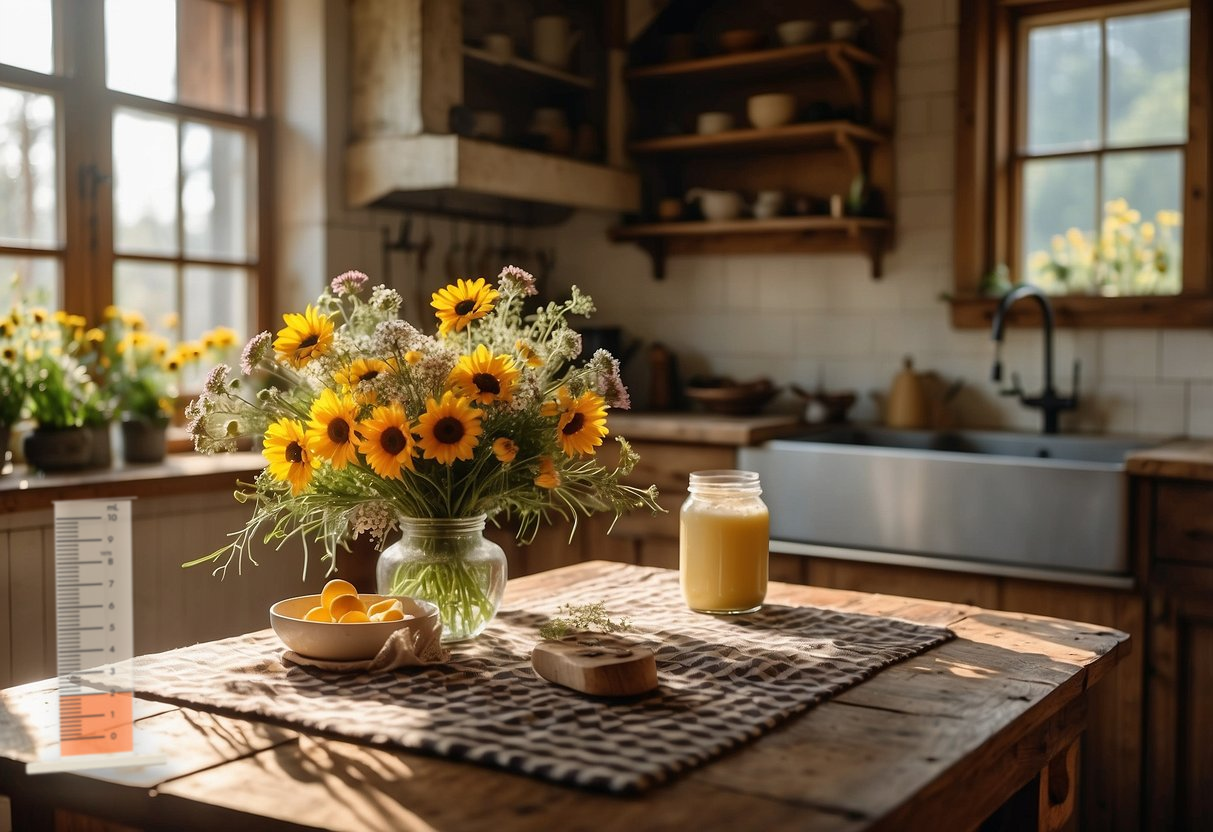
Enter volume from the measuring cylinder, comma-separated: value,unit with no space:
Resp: 2,mL
